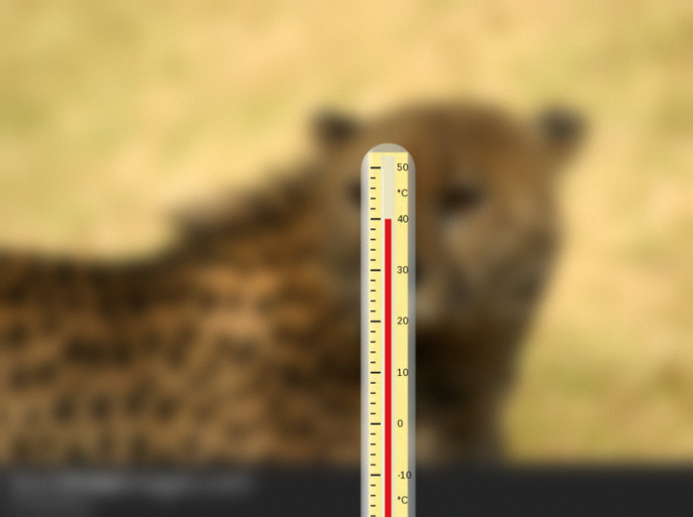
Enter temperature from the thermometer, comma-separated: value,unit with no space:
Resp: 40,°C
